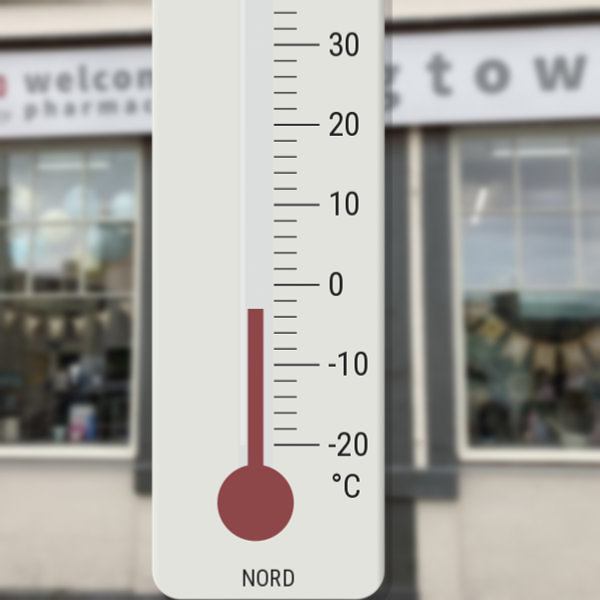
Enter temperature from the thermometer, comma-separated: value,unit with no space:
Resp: -3,°C
